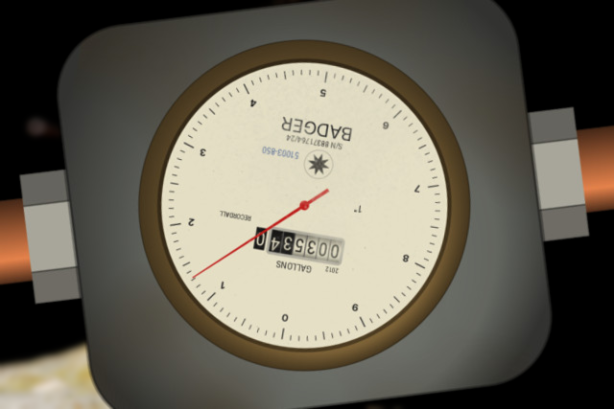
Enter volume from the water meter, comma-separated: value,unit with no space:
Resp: 35341.3,gal
